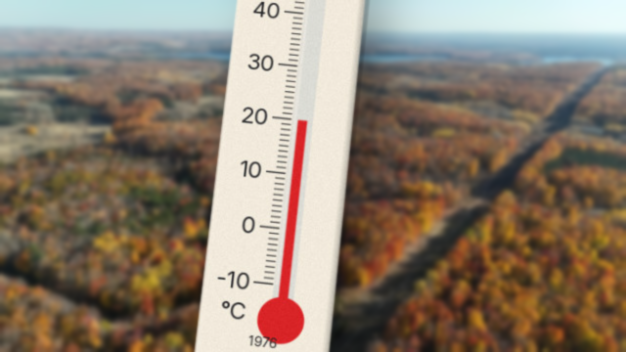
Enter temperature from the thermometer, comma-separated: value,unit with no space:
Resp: 20,°C
